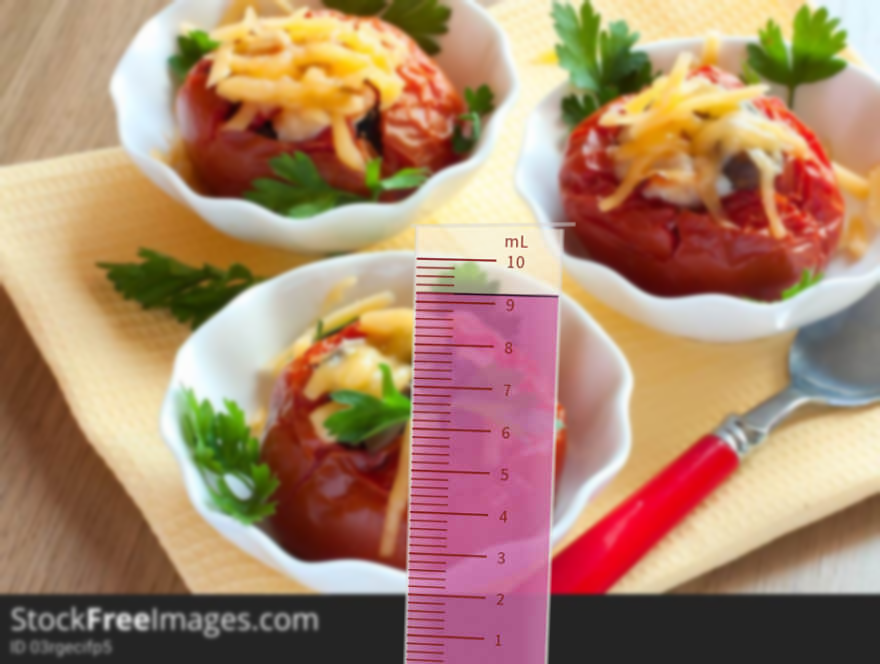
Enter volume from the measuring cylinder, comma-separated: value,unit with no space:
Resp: 9.2,mL
